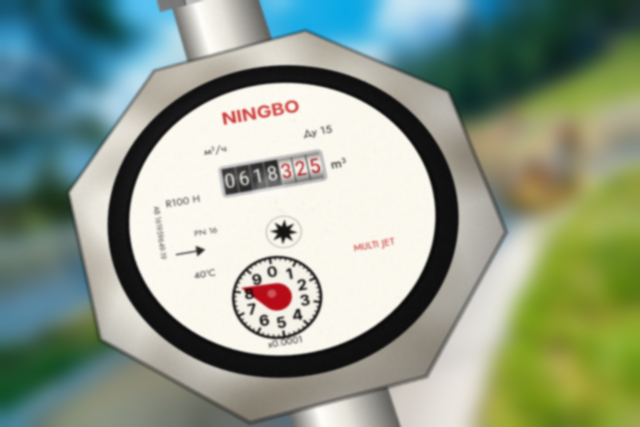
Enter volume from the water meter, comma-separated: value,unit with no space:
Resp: 618.3258,m³
